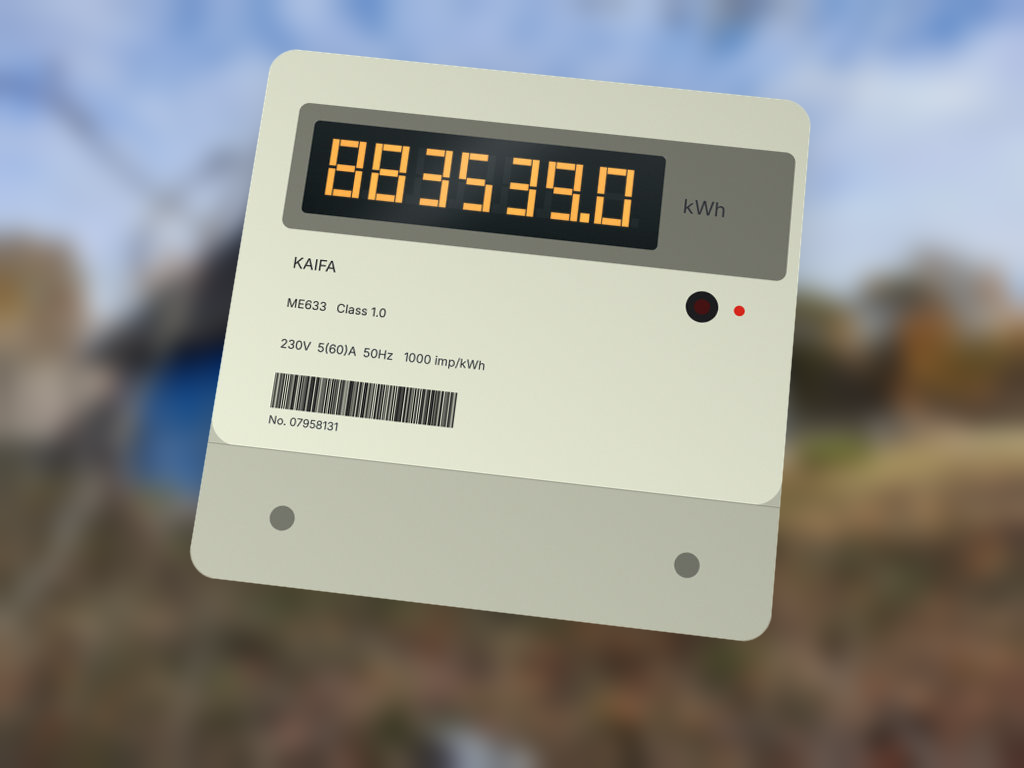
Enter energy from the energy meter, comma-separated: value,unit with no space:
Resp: 883539.0,kWh
